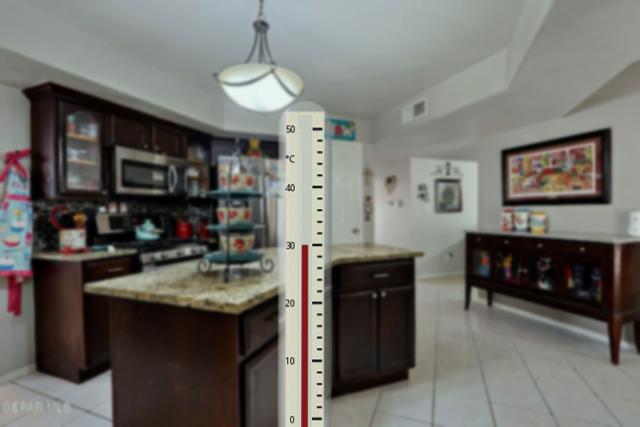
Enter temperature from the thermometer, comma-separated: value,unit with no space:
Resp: 30,°C
